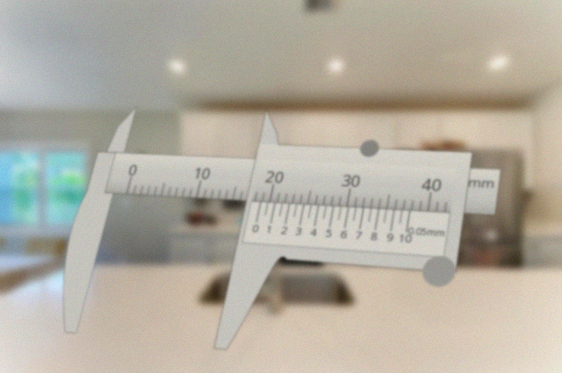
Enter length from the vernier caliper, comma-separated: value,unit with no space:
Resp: 18.8,mm
